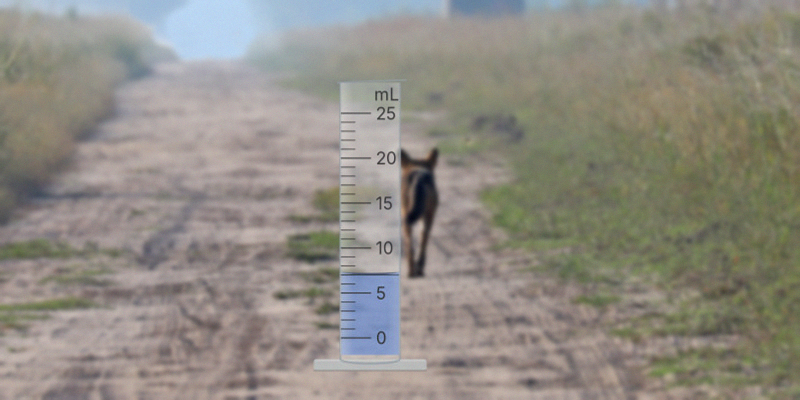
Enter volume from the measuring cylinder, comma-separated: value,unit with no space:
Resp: 7,mL
